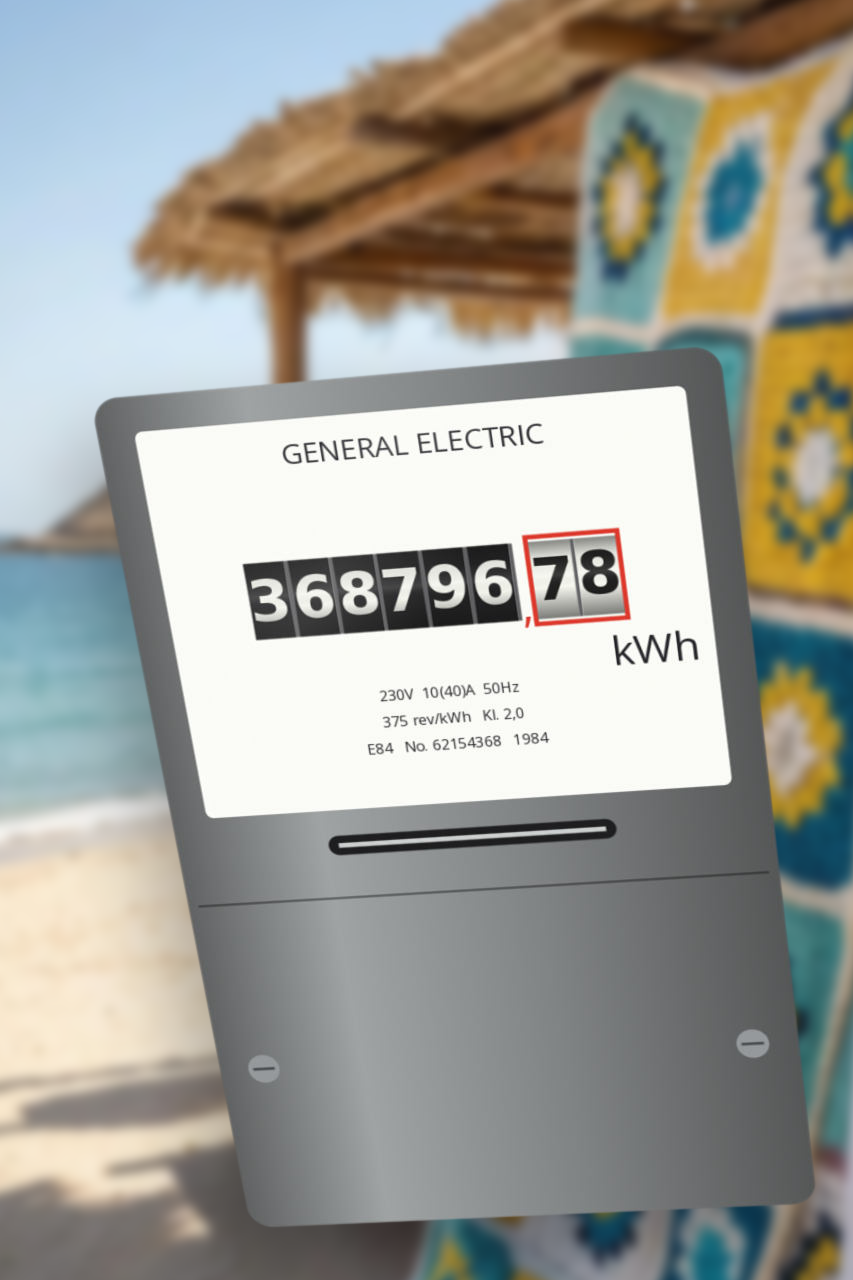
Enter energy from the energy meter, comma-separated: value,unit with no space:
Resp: 368796.78,kWh
